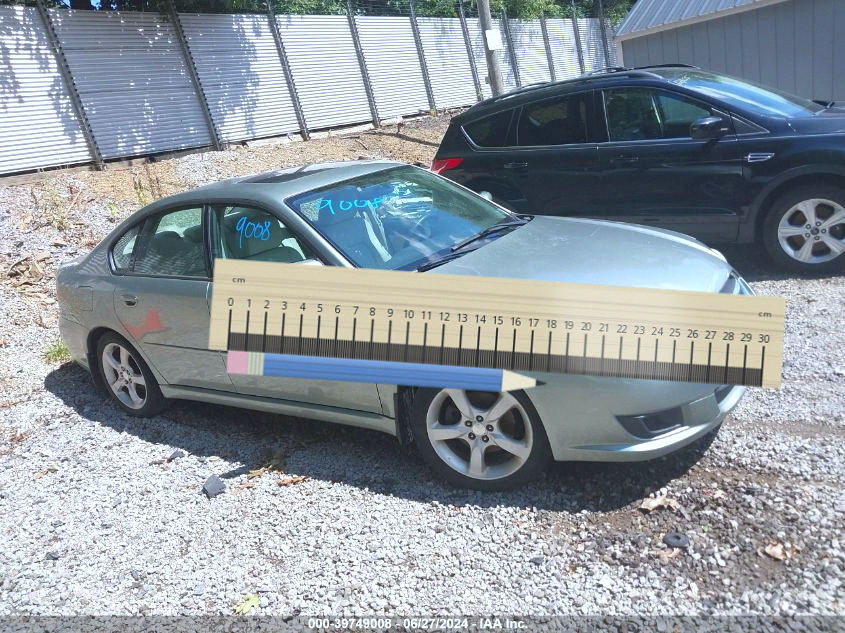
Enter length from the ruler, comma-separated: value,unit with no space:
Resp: 18,cm
